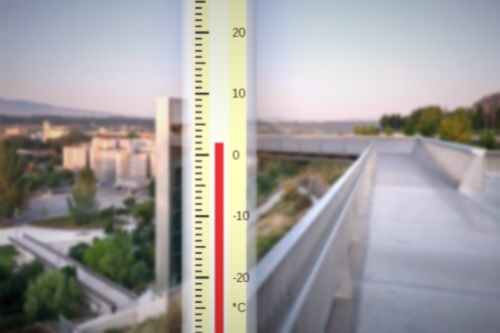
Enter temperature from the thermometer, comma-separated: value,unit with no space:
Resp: 2,°C
